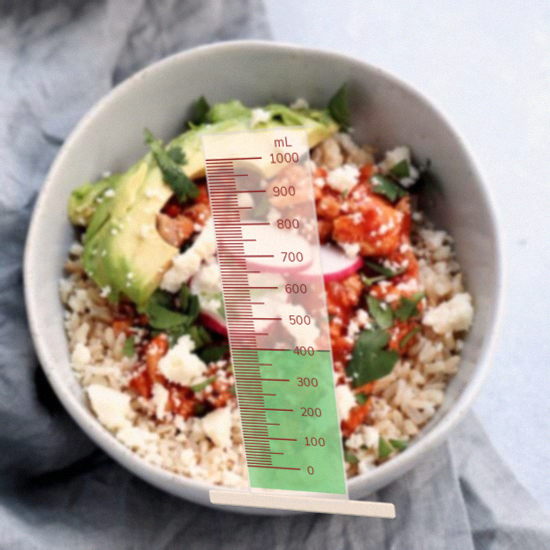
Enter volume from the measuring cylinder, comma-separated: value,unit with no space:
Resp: 400,mL
